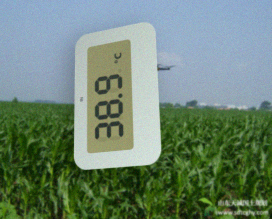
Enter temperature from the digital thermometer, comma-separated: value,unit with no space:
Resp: 38.9,°C
